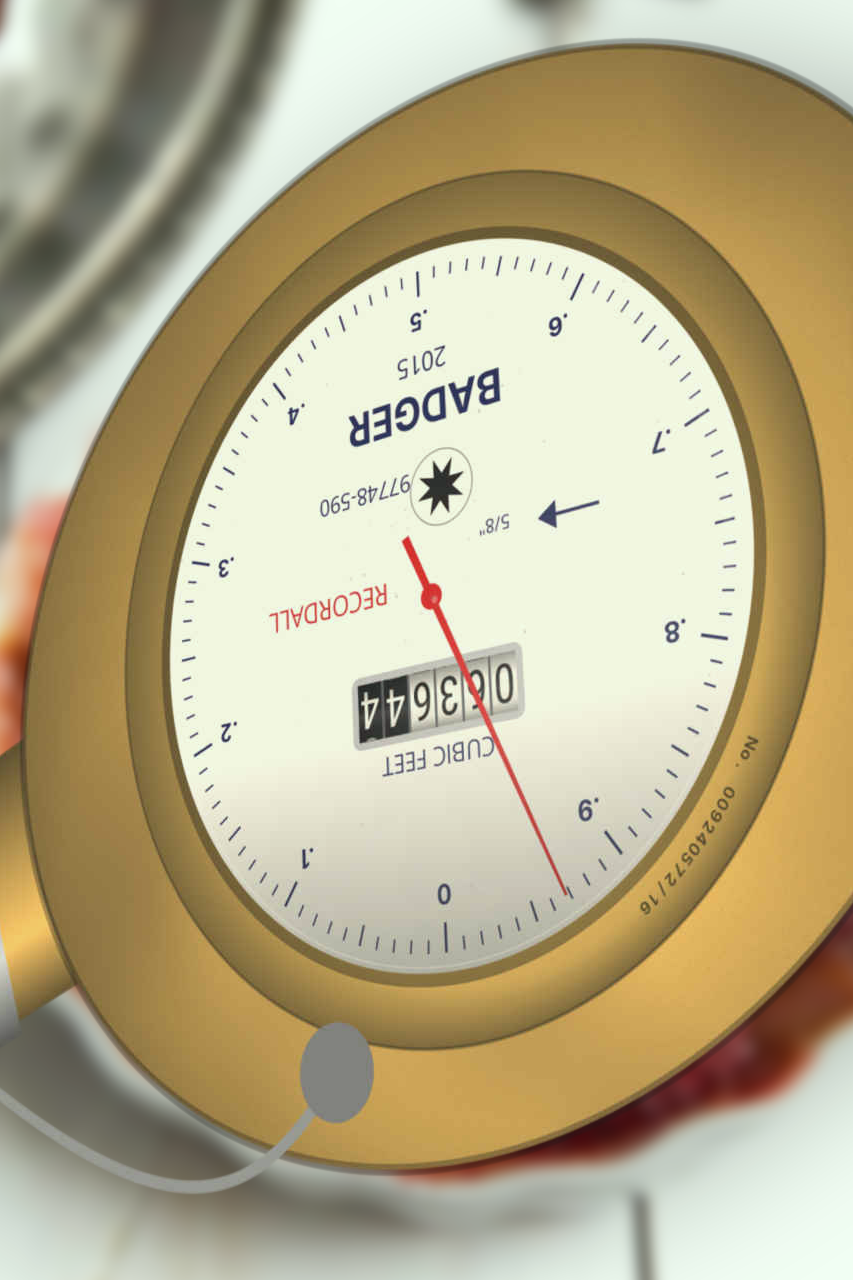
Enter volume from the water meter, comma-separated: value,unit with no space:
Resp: 63643.93,ft³
